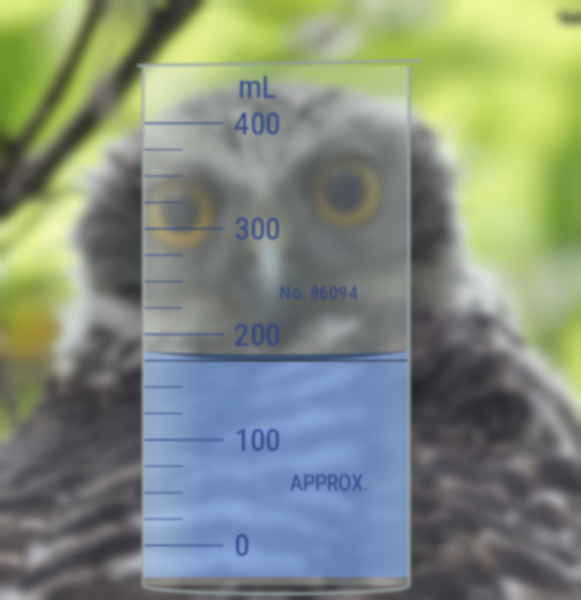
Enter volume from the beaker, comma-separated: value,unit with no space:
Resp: 175,mL
